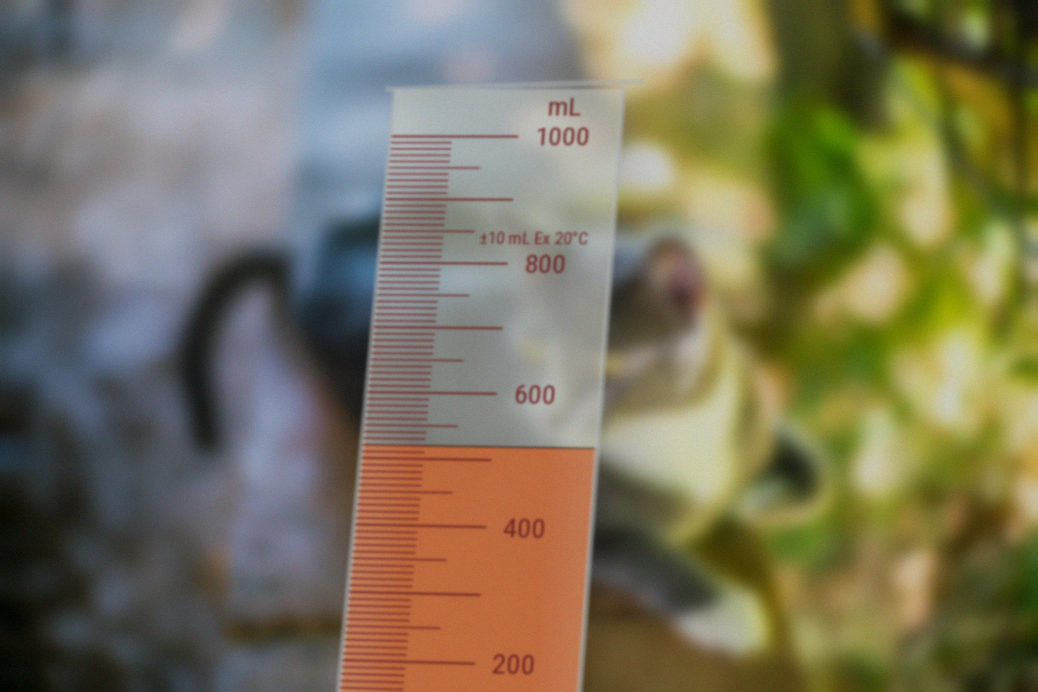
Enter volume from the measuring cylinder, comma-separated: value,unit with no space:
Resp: 520,mL
